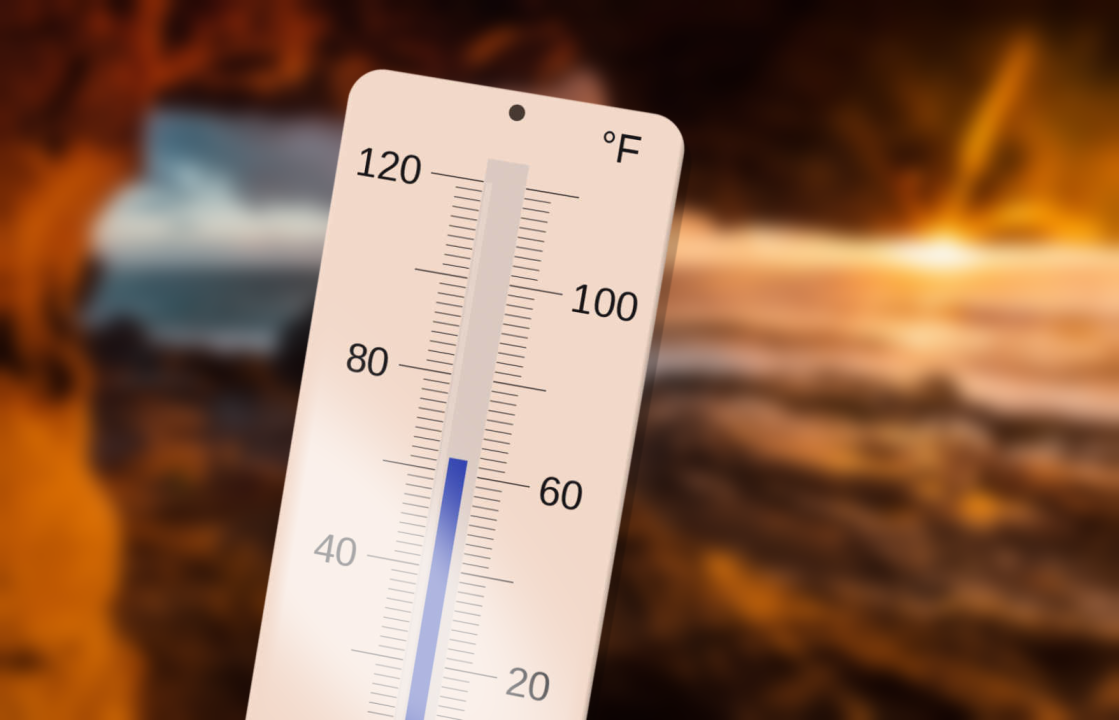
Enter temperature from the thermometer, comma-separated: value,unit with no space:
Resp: 63,°F
